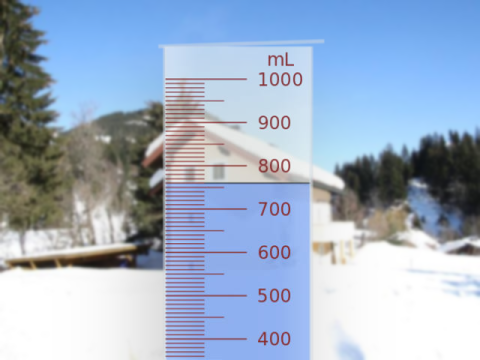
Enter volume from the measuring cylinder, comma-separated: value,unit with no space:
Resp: 760,mL
